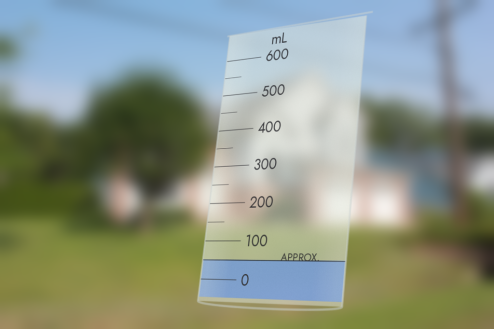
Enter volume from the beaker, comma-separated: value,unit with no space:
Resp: 50,mL
